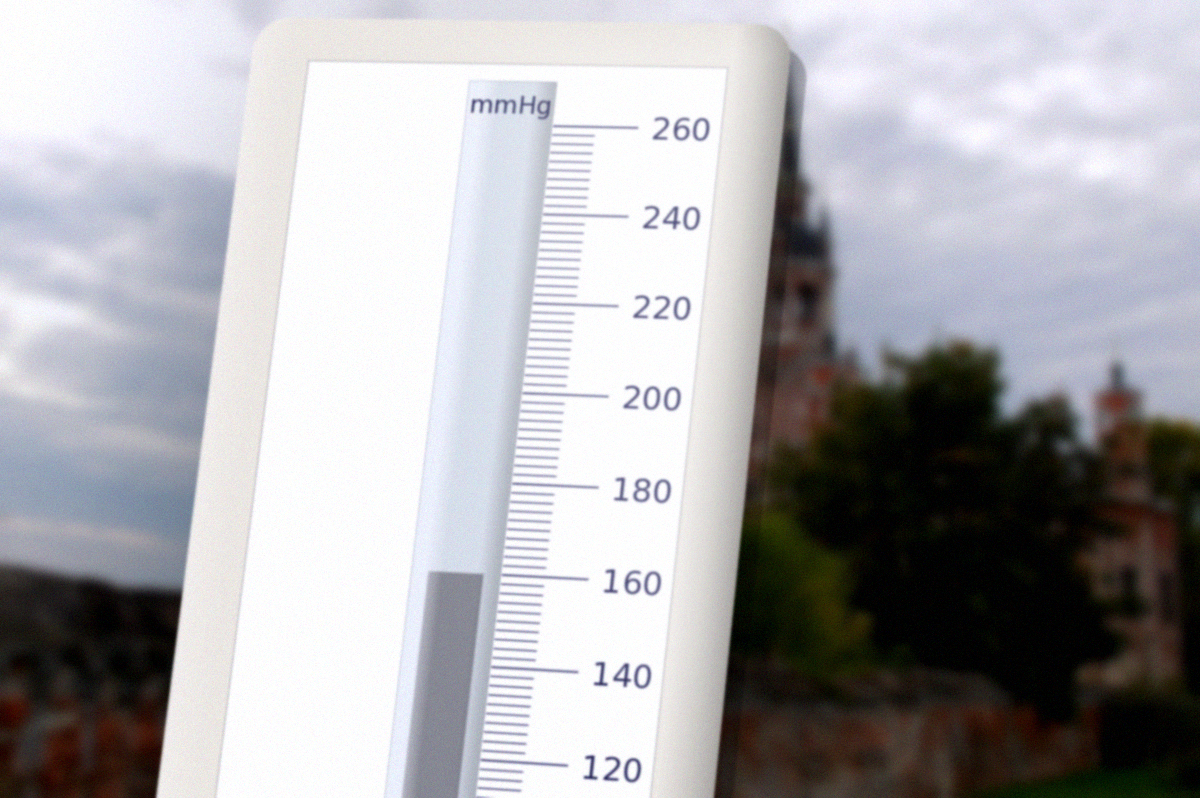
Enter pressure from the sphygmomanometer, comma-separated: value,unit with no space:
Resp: 160,mmHg
